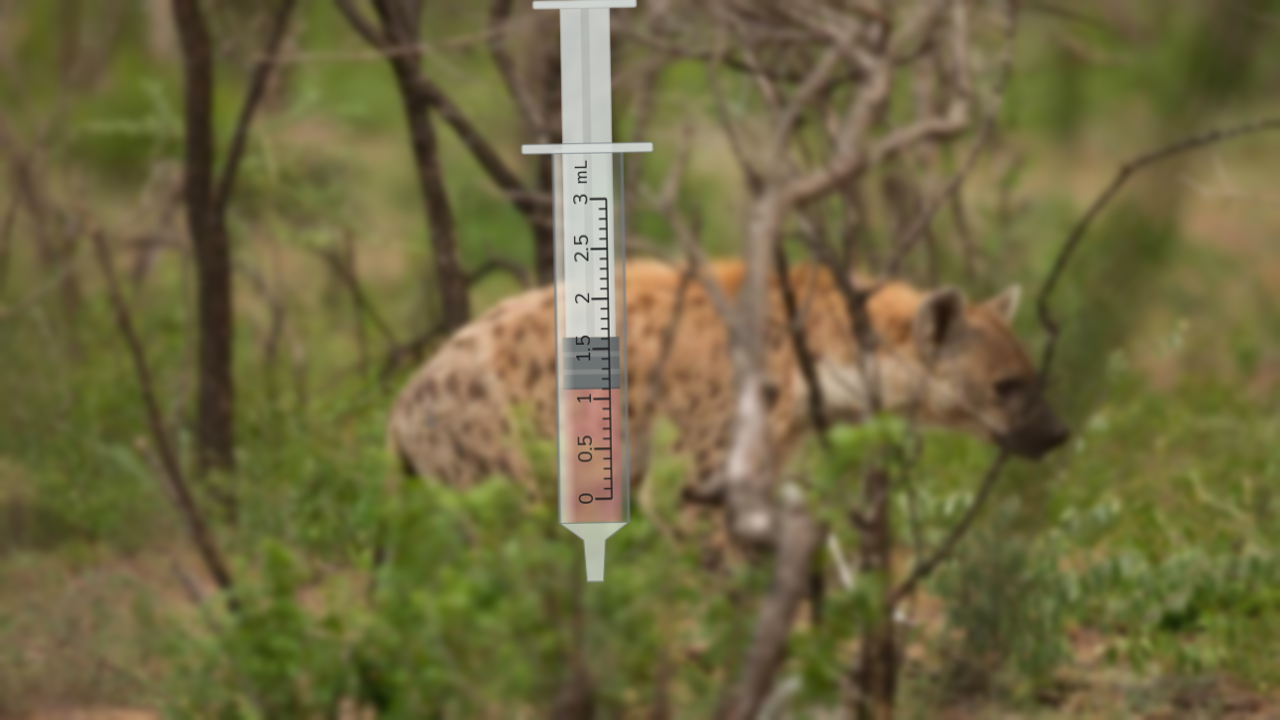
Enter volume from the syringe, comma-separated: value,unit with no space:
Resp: 1.1,mL
